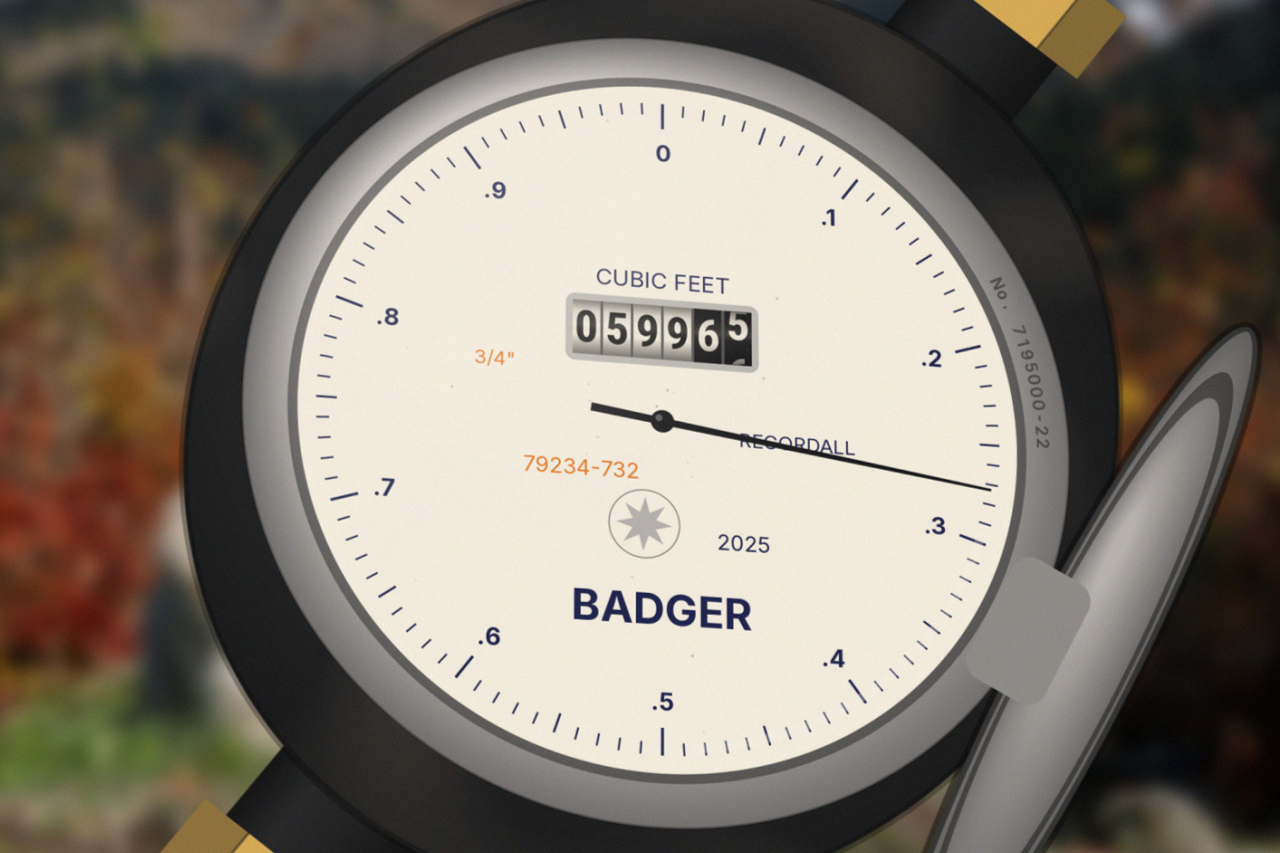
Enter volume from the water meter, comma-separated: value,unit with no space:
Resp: 59965.27,ft³
